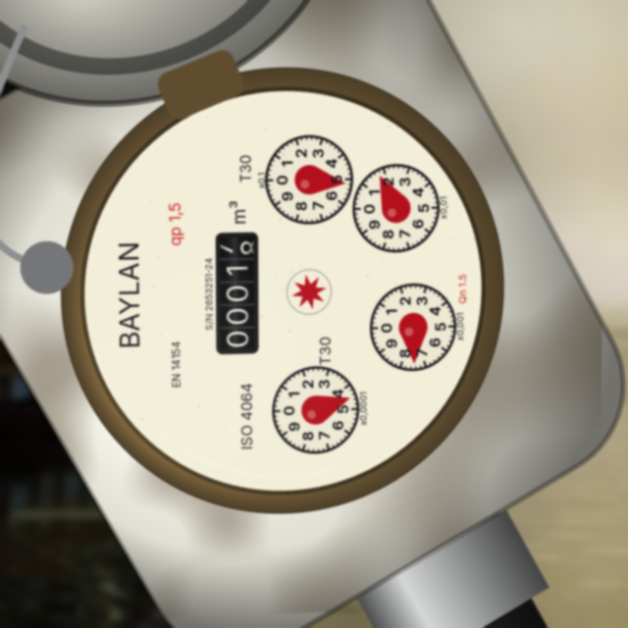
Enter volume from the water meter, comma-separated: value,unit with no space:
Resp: 17.5174,m³
